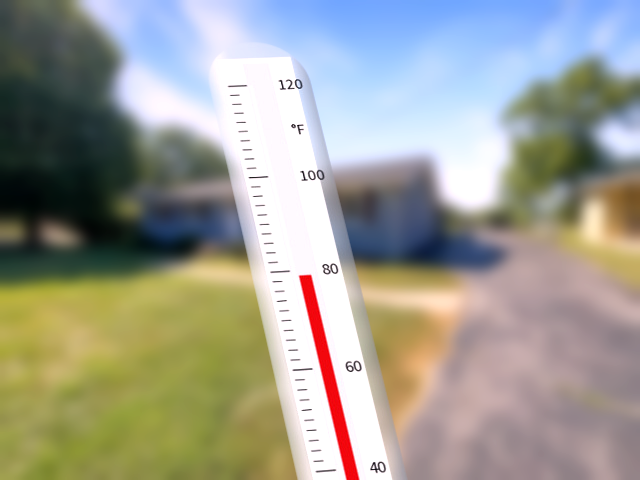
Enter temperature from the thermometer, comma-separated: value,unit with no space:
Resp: 79,°F
